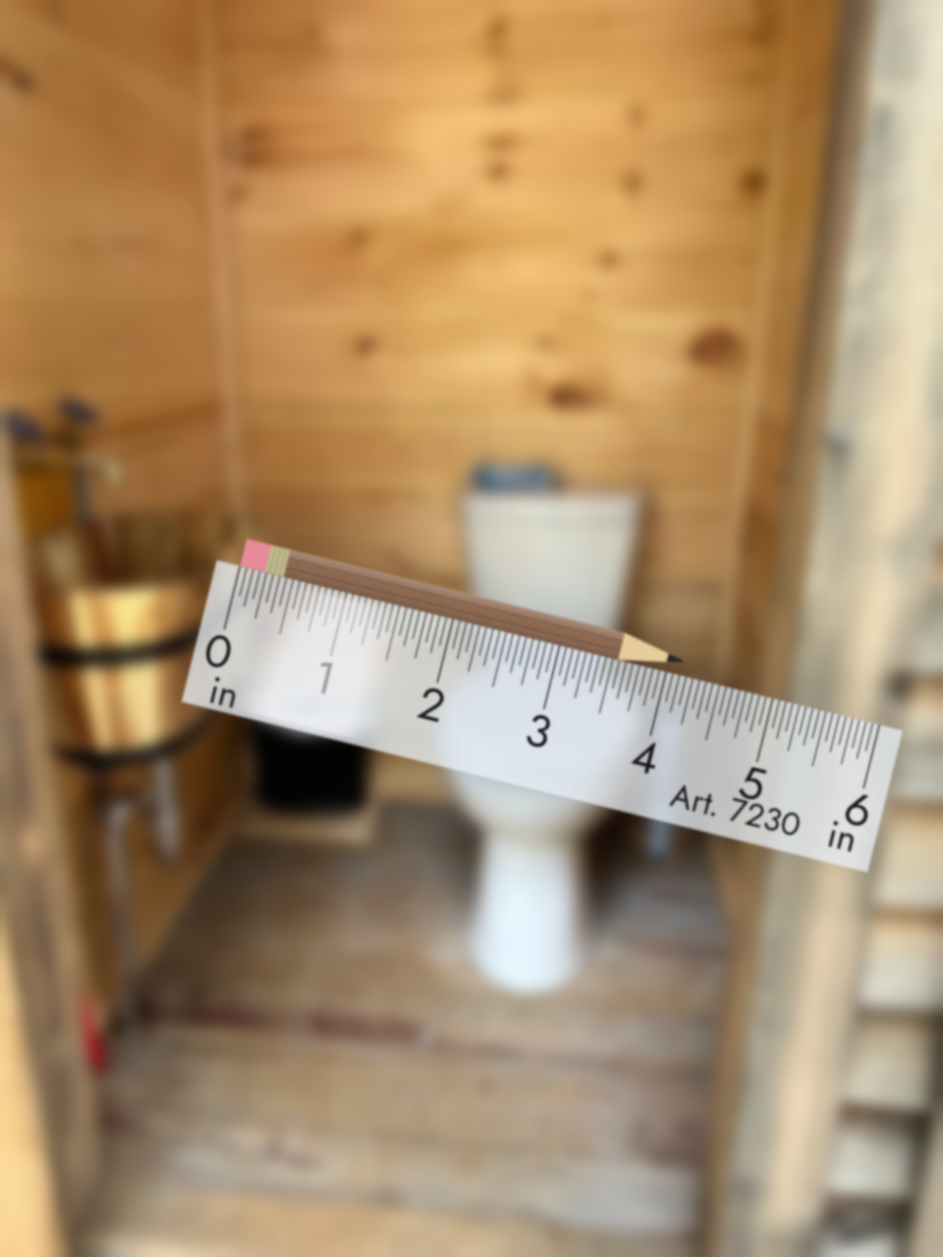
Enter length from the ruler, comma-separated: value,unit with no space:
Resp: 4.125,in
